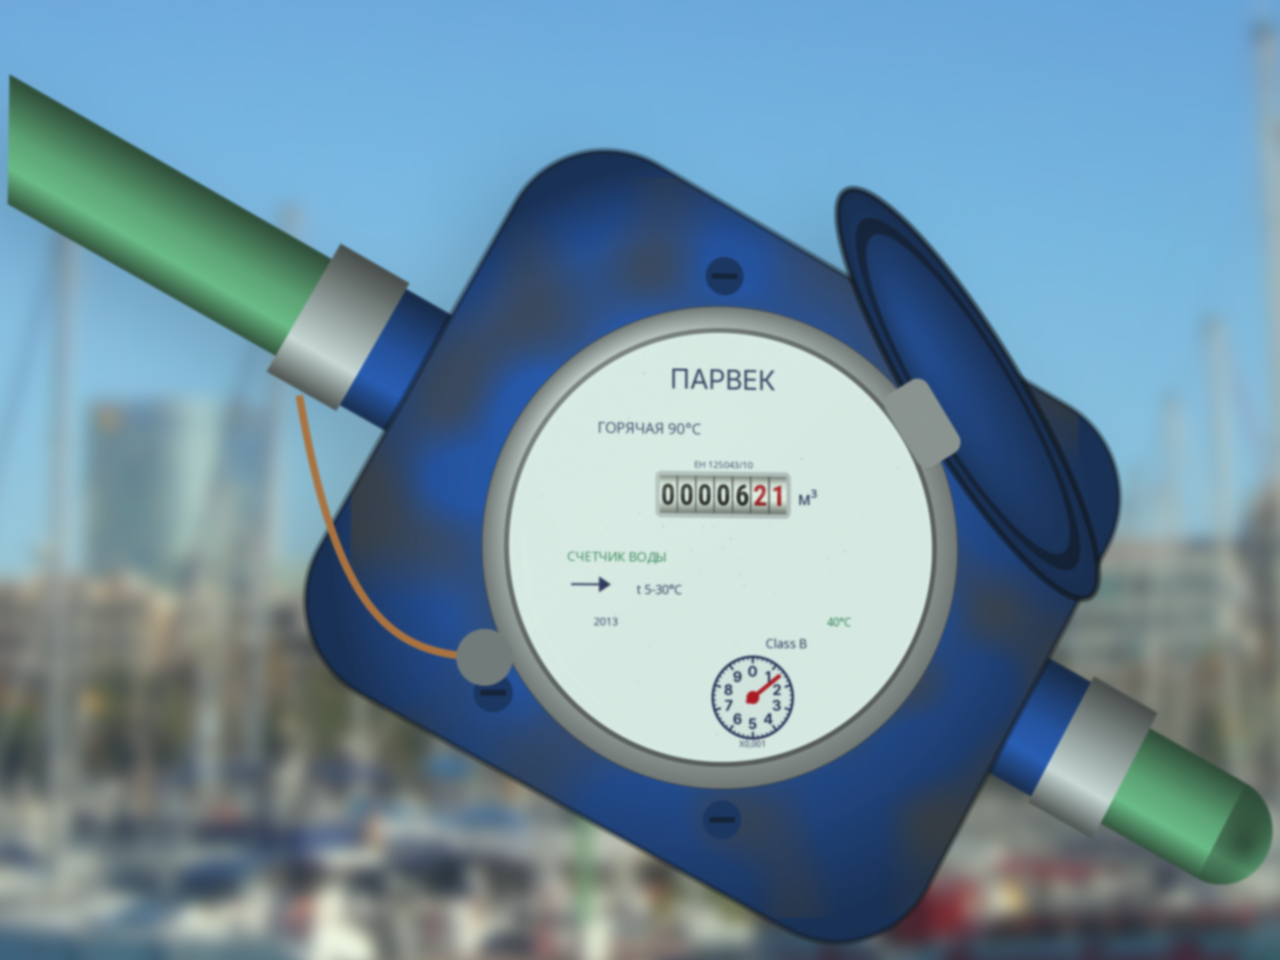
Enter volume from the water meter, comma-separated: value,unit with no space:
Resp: 6.211,m³
